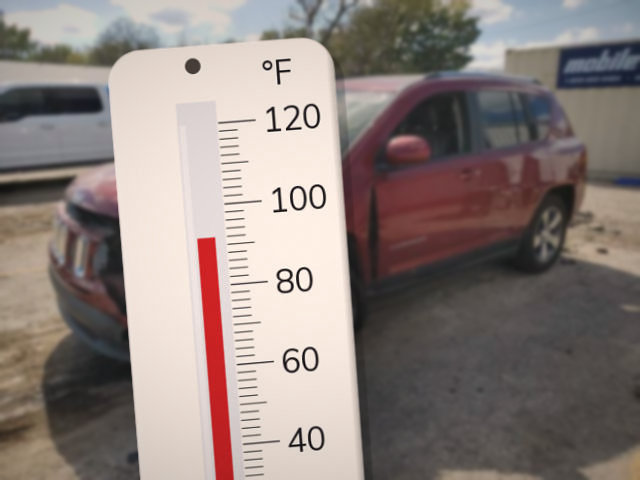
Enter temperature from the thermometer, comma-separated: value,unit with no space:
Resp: 92,°F
